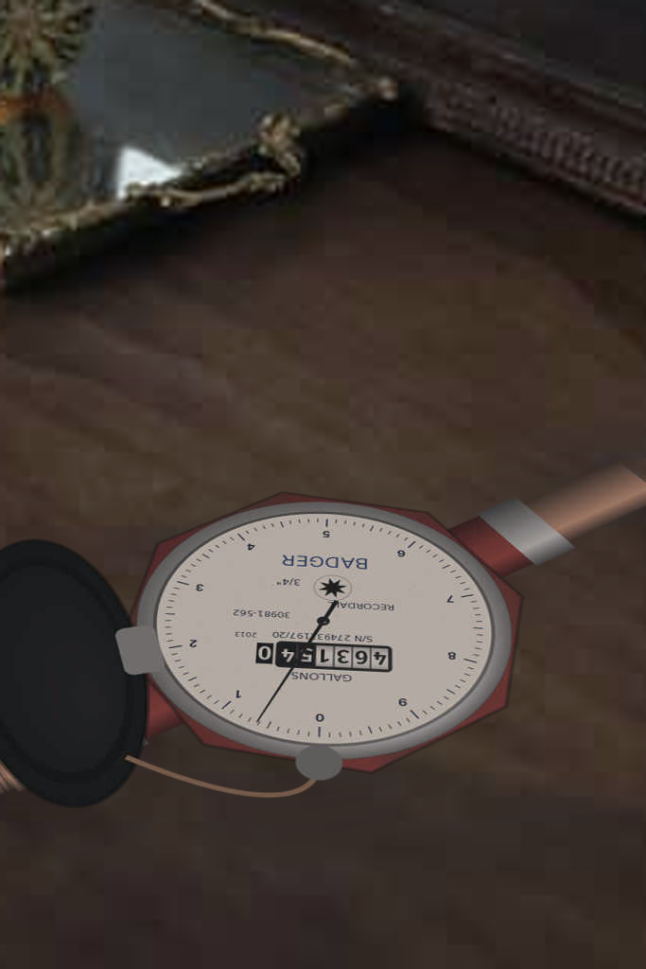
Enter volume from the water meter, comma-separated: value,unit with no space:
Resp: 4631540.6,gal
